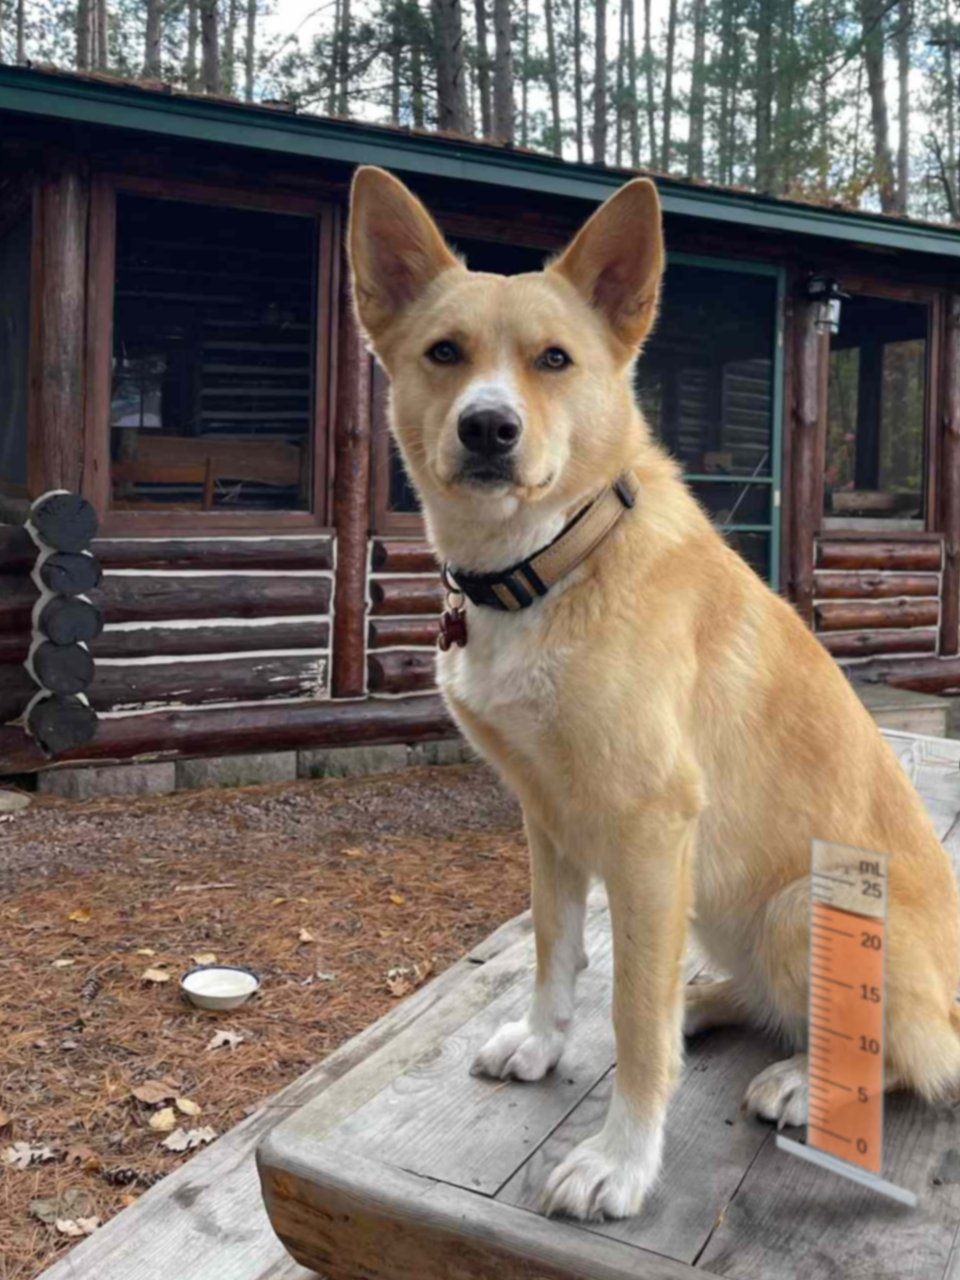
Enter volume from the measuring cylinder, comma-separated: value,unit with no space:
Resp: 22,mL
